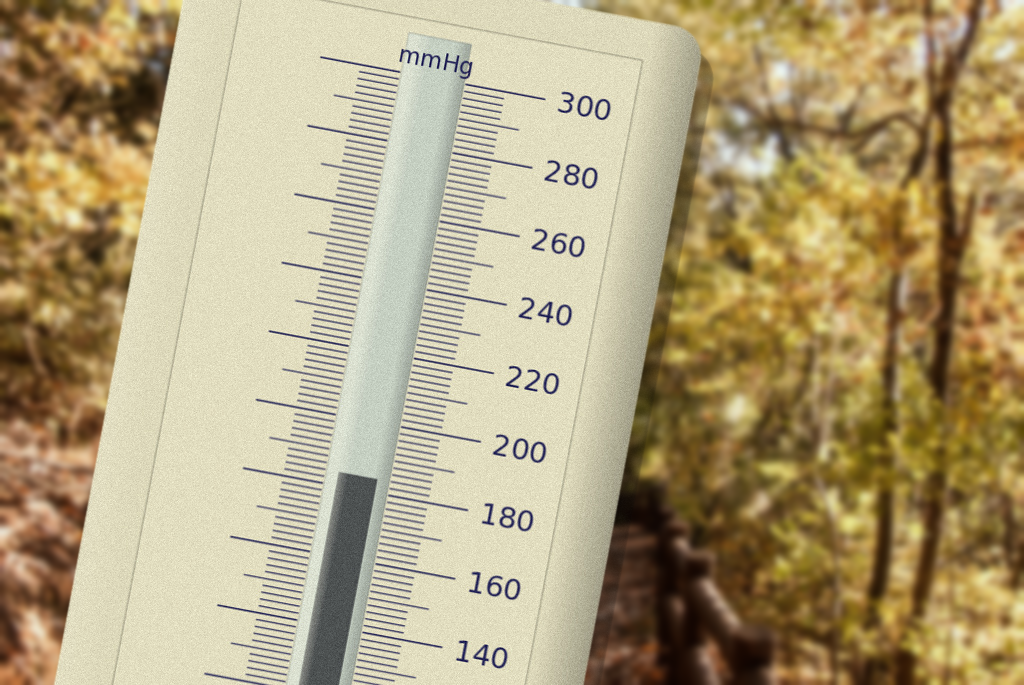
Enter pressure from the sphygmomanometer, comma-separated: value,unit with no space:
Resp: 184,mmHg
